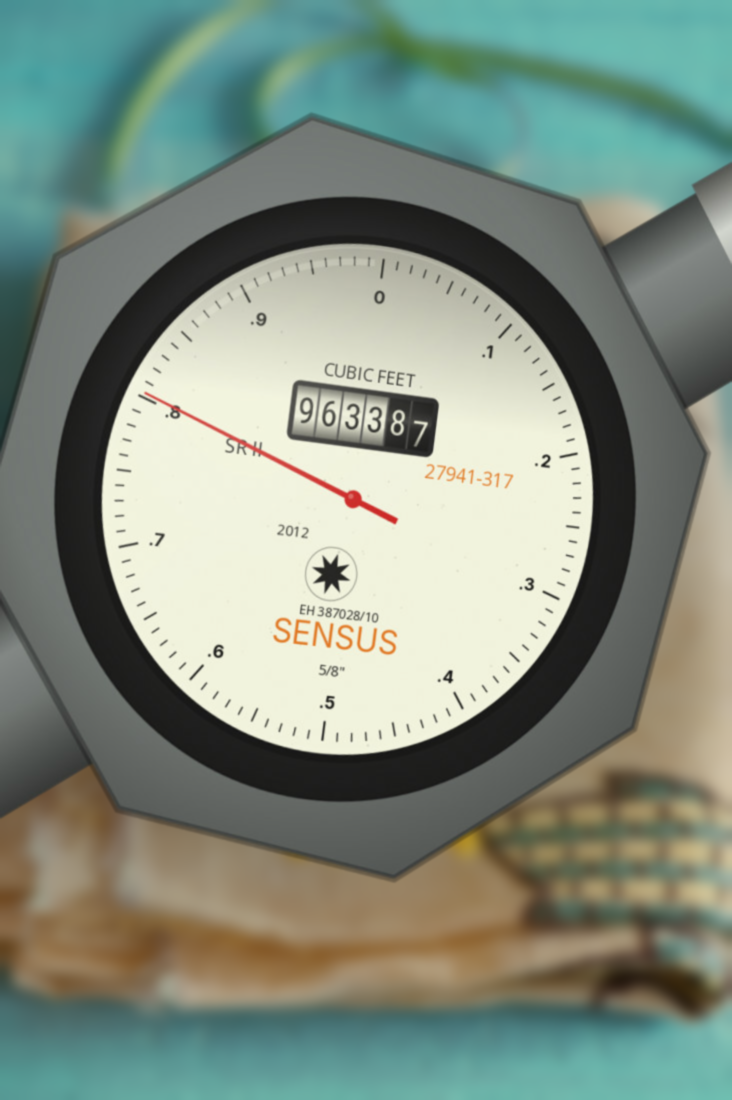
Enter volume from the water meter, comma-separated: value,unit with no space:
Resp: 963386.80,ft³
